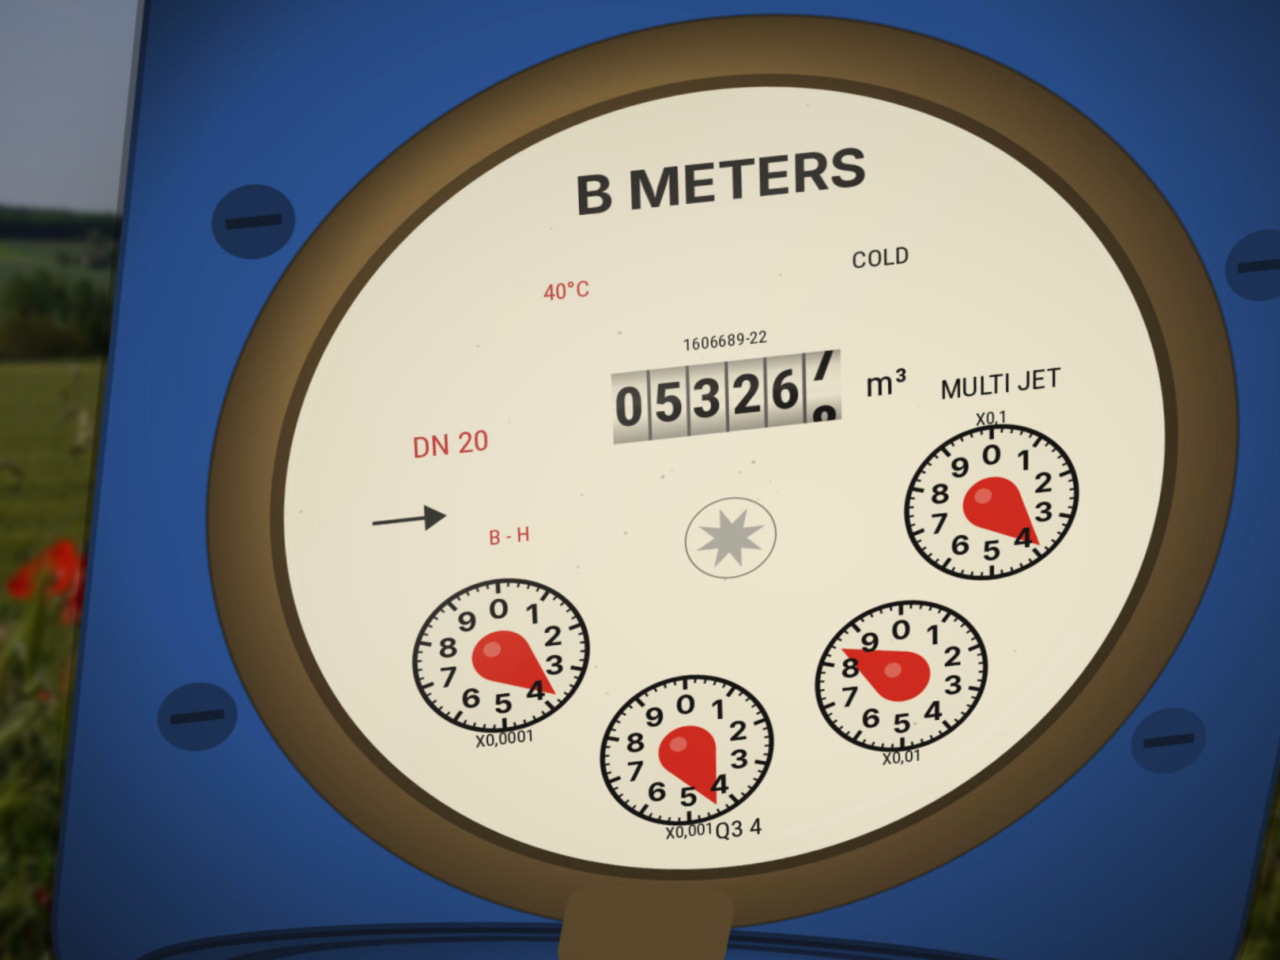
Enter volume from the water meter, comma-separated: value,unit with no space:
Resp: 53267.3843,m³
